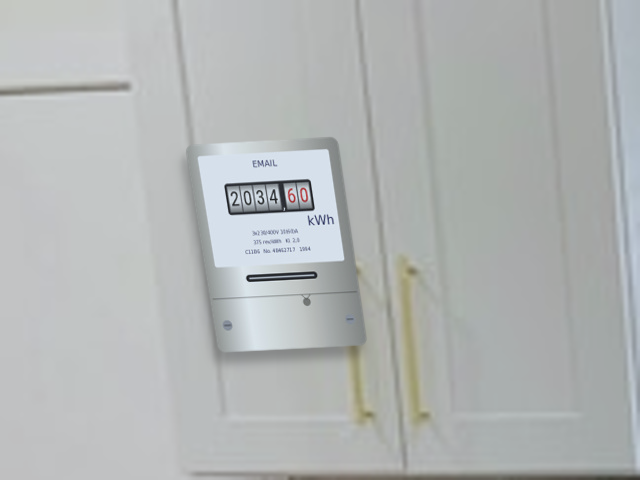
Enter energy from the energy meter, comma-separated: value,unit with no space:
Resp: 2034.60,kWh
